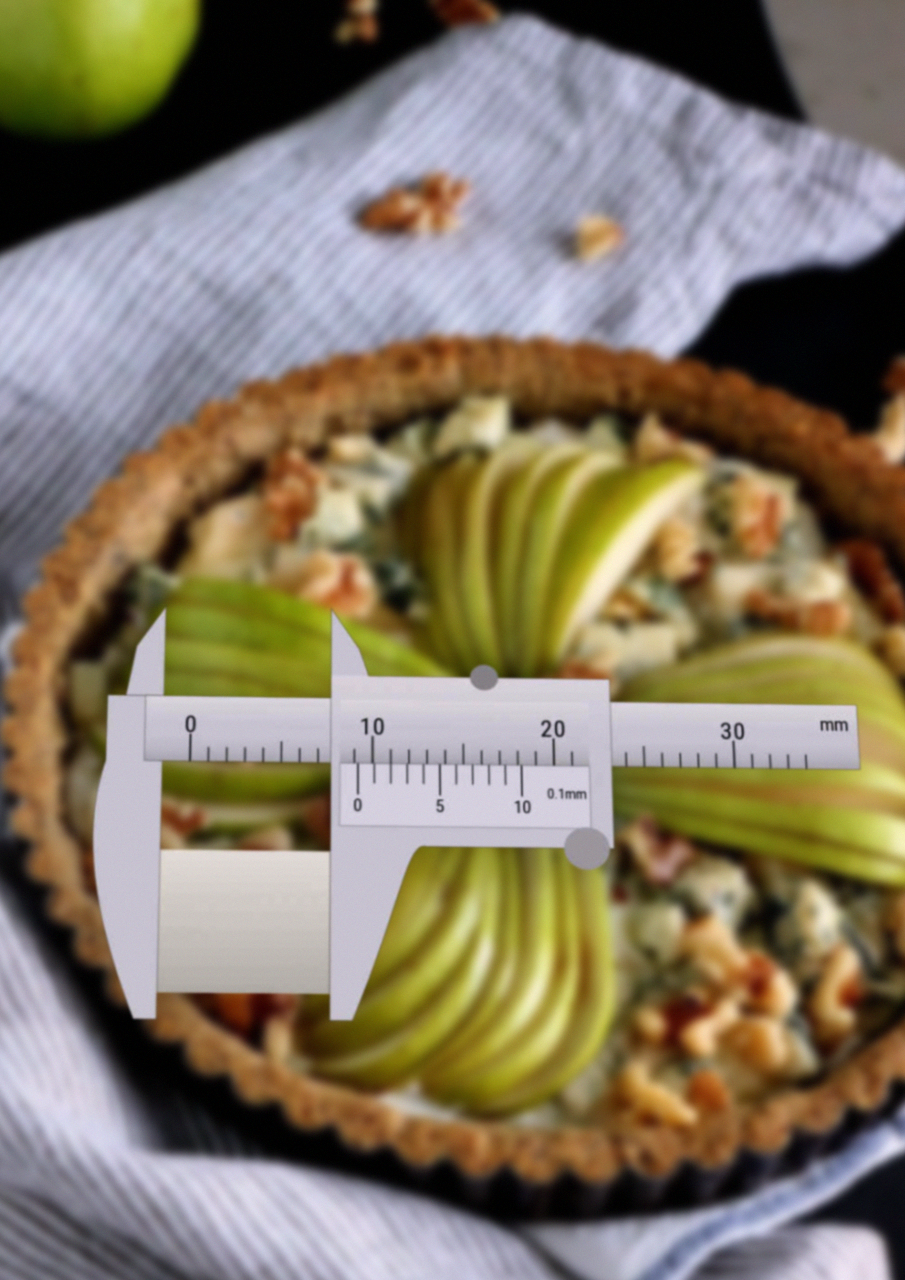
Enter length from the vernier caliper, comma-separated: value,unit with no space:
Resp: 9.2,mm
